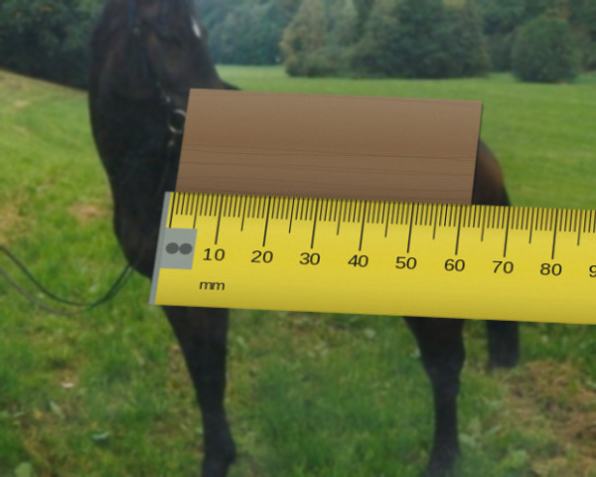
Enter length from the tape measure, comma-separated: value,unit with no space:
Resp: 62,mm
